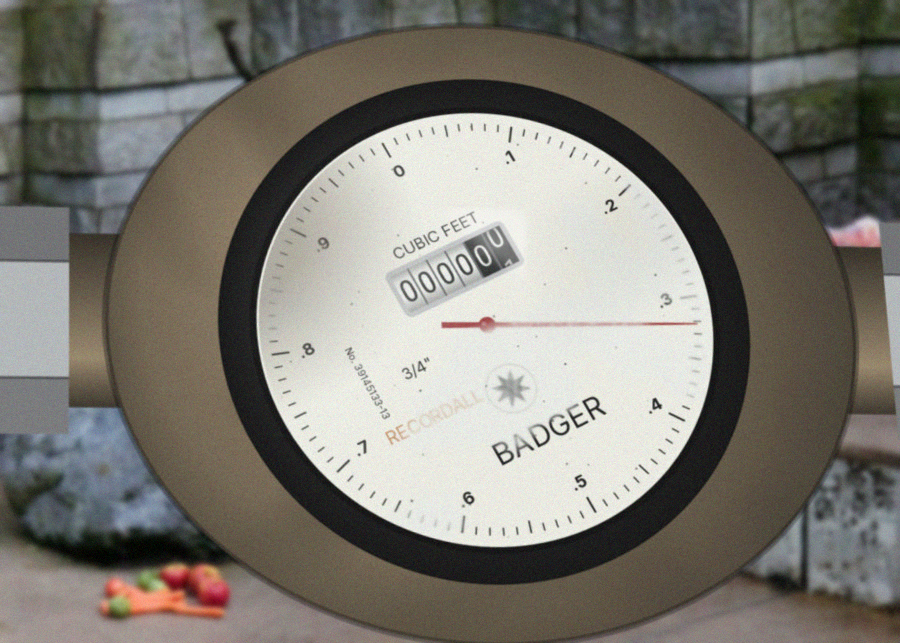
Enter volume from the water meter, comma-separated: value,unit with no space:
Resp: 0.32,ft³
